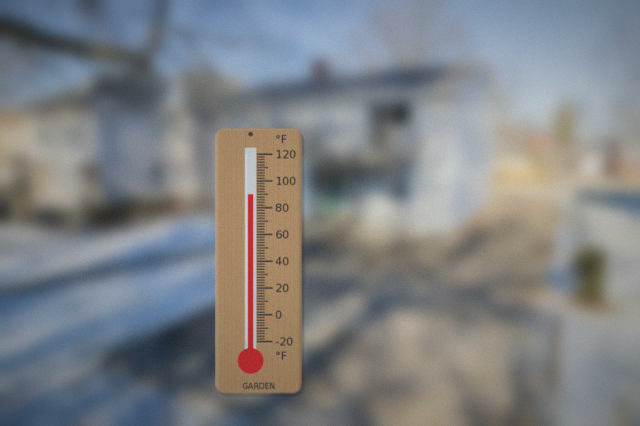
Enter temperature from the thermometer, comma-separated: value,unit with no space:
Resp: 90,°F
